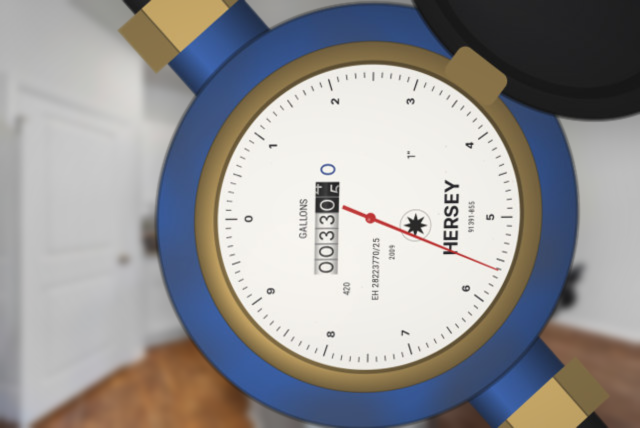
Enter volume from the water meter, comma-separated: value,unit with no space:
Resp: 33045.6,gal
